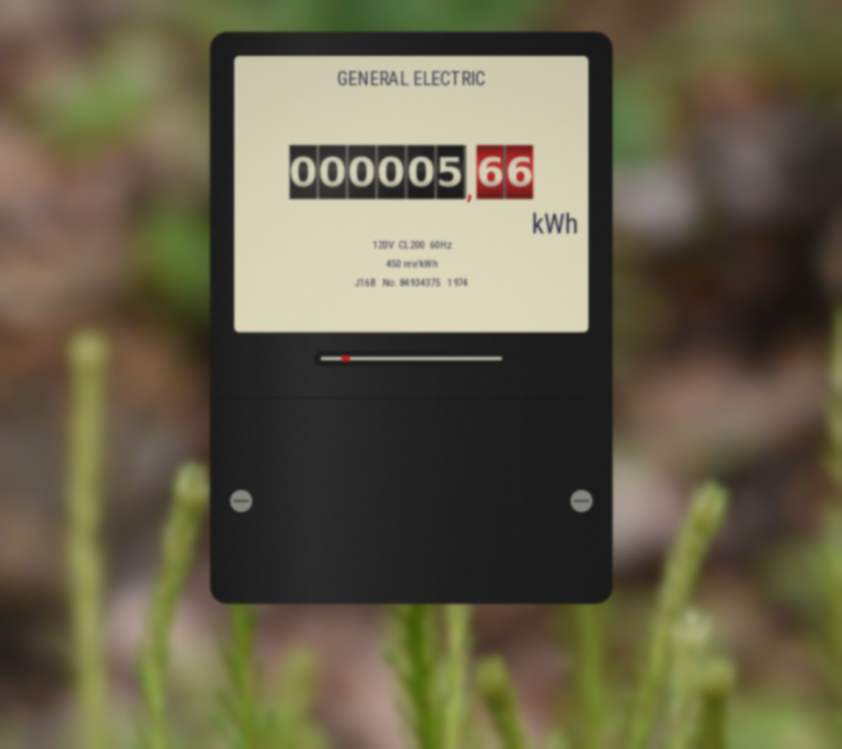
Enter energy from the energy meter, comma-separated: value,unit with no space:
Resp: 5.66,kWh
